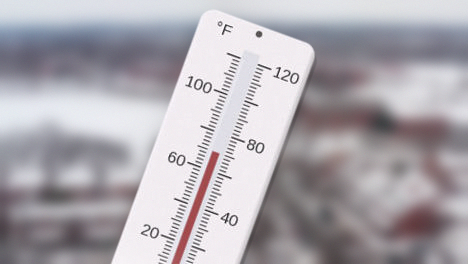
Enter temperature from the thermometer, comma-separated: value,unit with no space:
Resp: 70,°F
